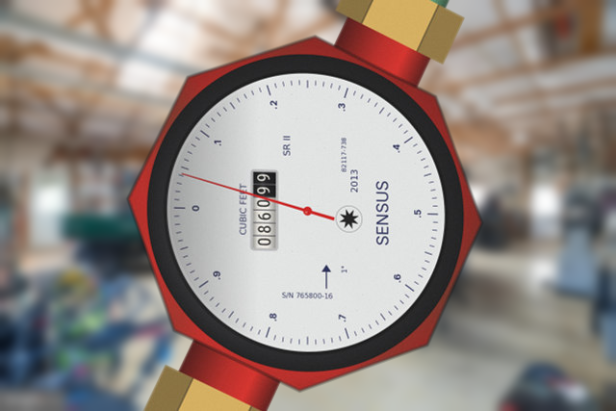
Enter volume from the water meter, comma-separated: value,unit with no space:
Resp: 86099.04,ft³
